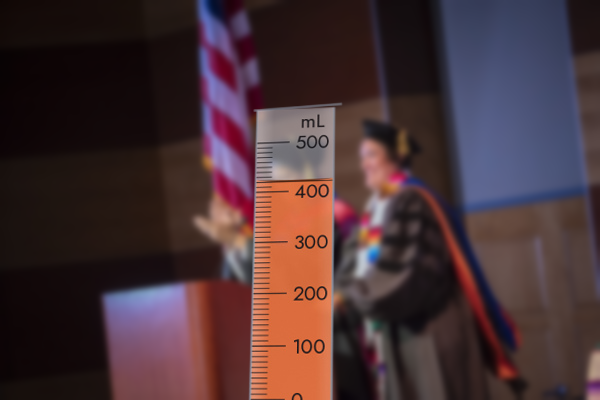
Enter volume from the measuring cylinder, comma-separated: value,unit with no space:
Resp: 420,mL
